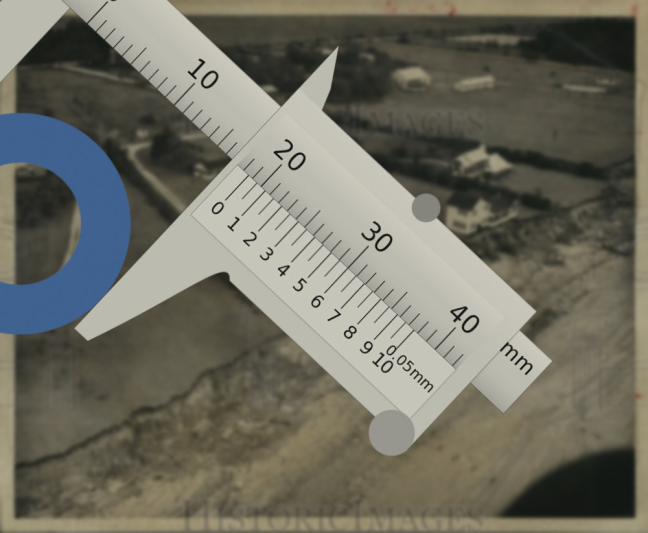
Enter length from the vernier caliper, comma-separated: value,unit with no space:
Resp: 18.6,mm
